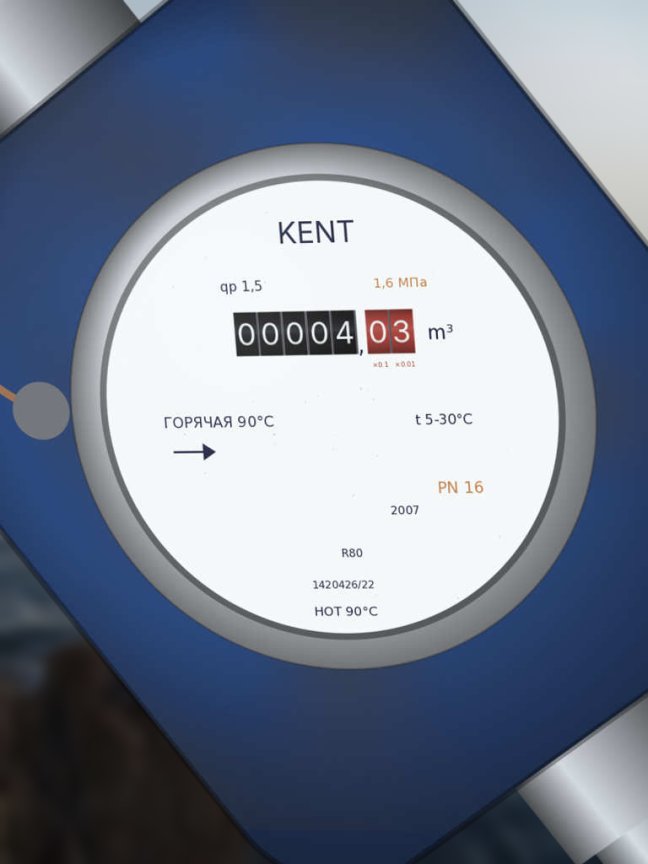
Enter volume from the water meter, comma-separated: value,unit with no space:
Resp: 4.03,m³
